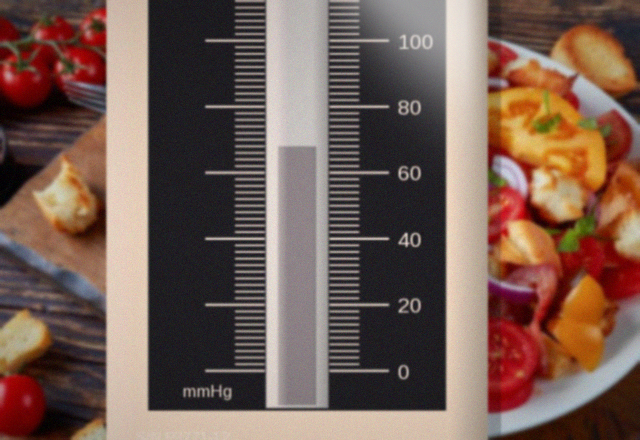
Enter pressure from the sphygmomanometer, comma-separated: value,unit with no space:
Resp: 68,mmHg
